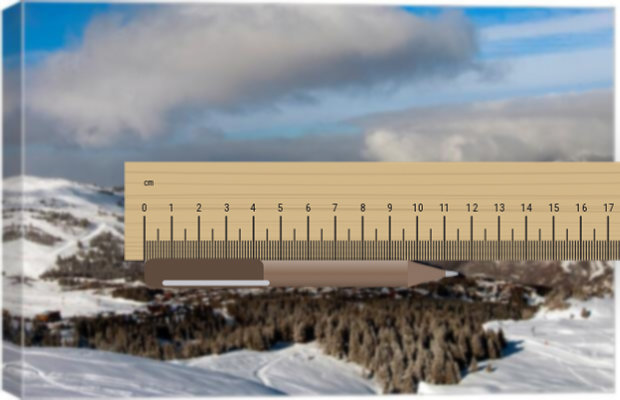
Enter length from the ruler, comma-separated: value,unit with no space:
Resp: 11.5,cm
